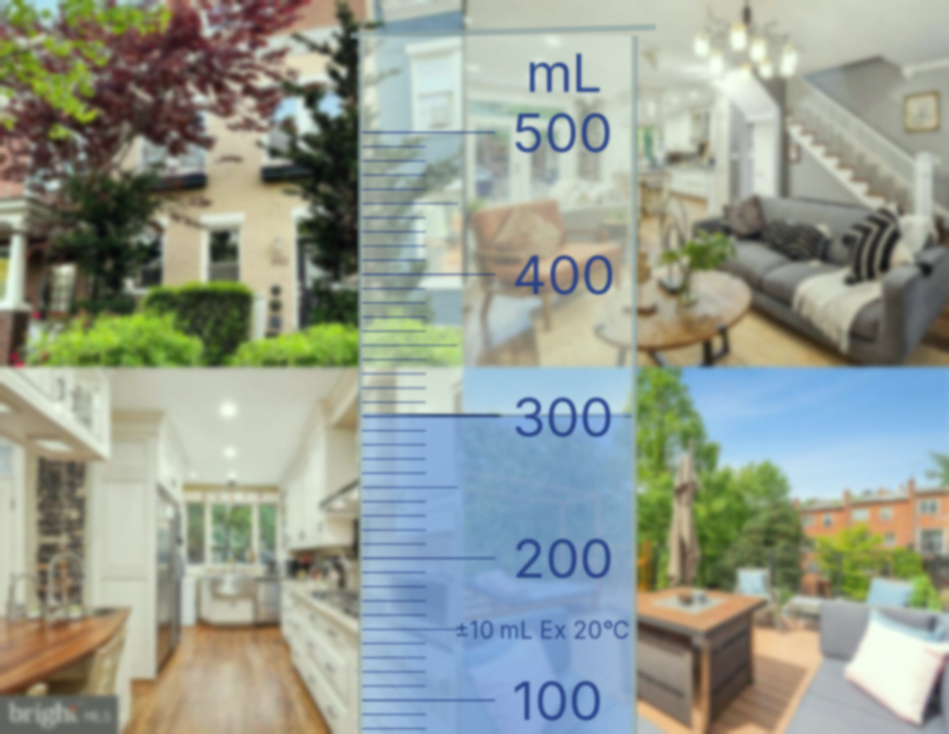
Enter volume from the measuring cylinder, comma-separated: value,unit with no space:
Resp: 300,mL
